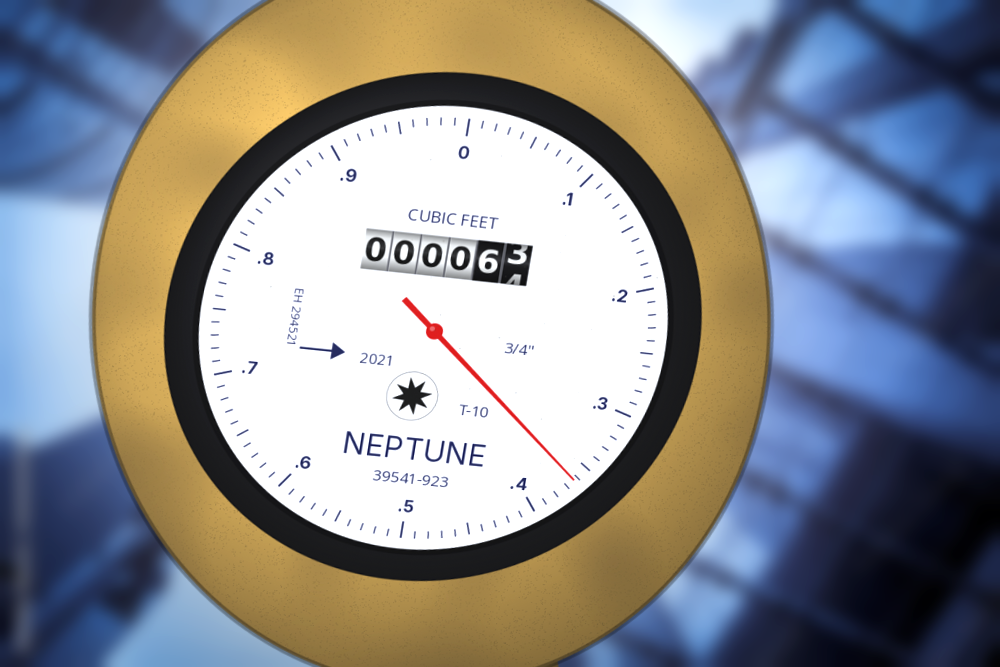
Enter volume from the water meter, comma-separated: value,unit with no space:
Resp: 63.36,ft³
